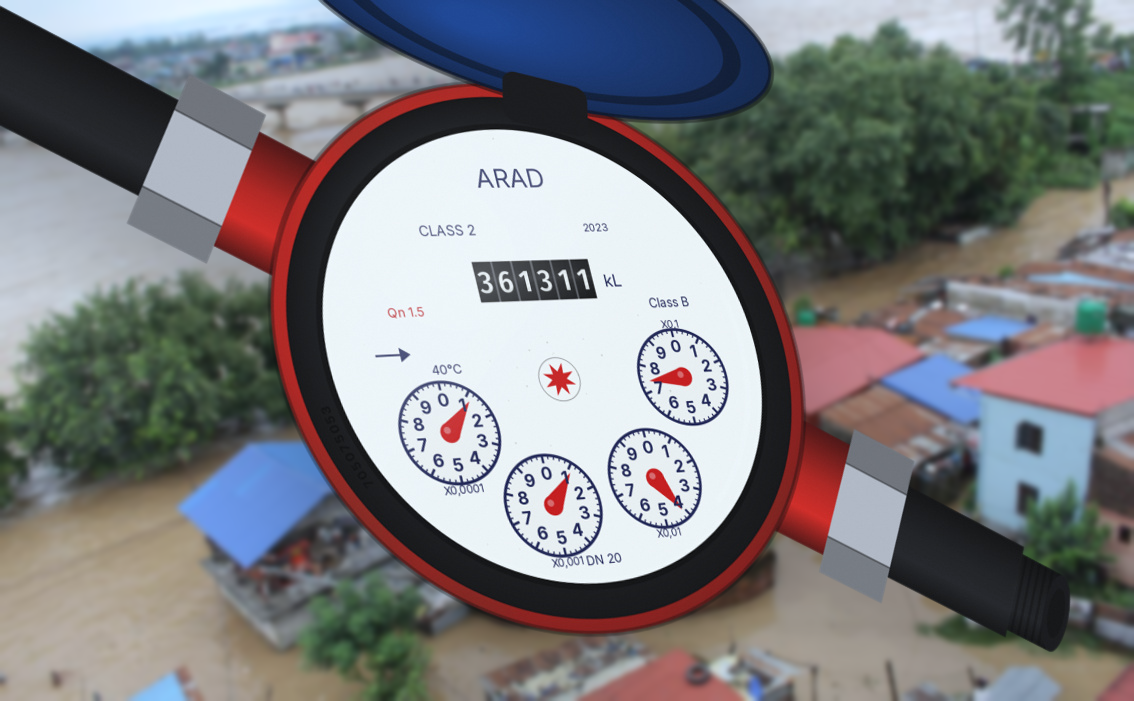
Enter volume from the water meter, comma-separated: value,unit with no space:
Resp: 361311.7411,kL
